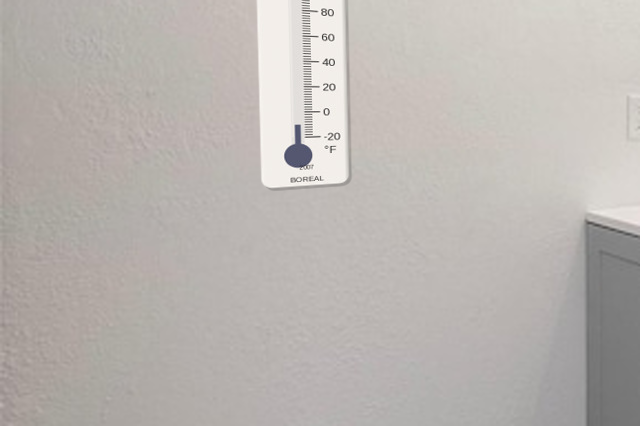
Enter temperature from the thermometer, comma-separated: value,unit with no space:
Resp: -10,°F
